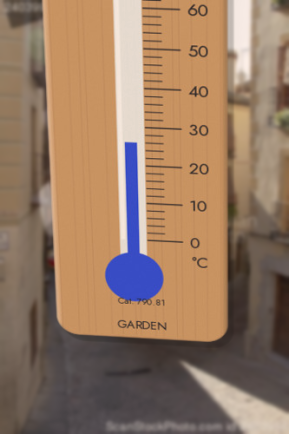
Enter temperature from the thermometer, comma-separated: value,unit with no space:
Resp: 26,°C
